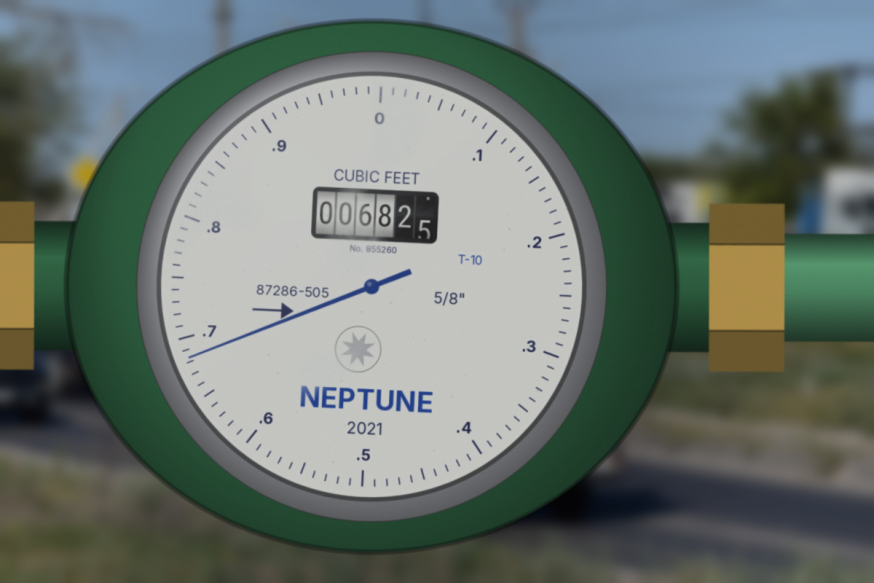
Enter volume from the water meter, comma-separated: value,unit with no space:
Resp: 6824.68,ft³
